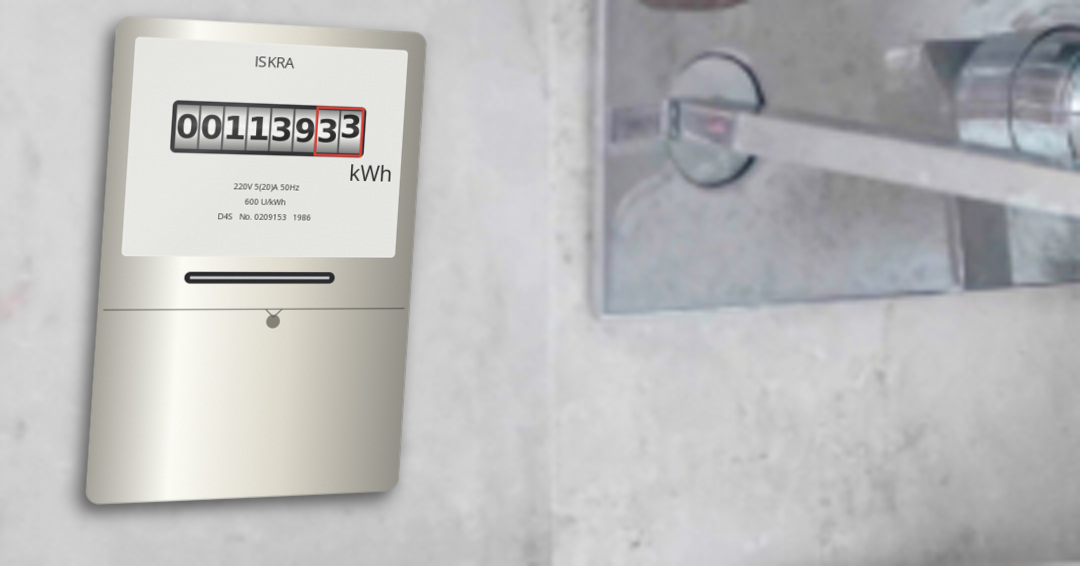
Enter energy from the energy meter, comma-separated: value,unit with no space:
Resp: 1139.33,kWh
